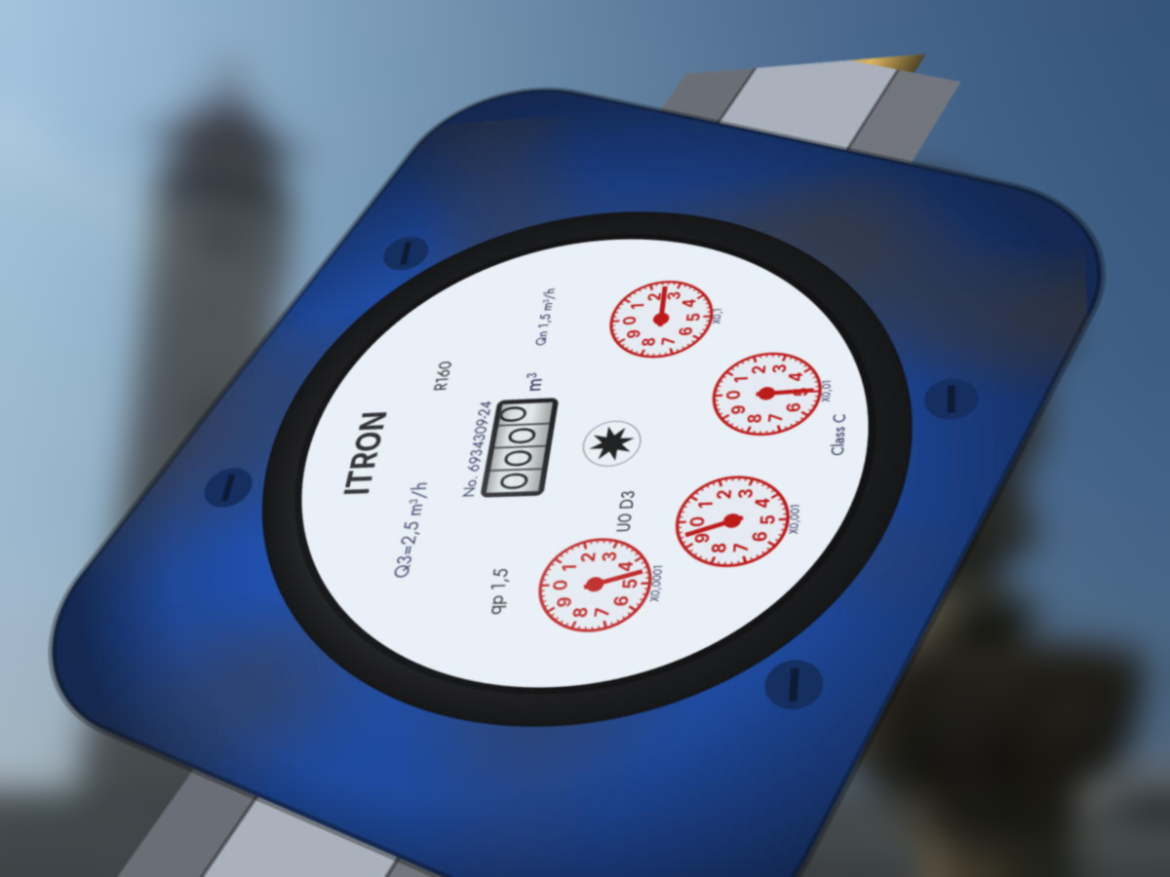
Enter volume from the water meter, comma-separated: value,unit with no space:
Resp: 0.2494,m³
